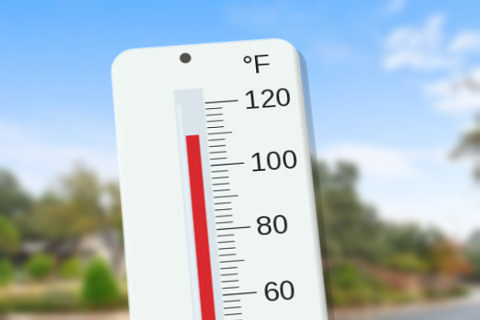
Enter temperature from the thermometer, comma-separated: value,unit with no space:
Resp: 110,°F
